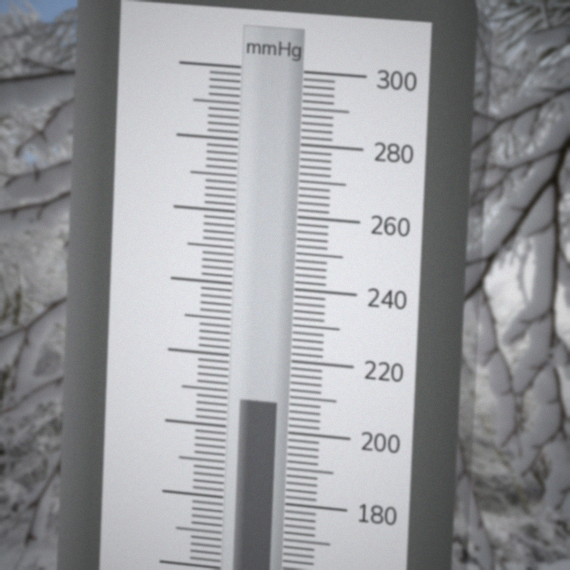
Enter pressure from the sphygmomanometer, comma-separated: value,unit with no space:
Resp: 208,mmHg
